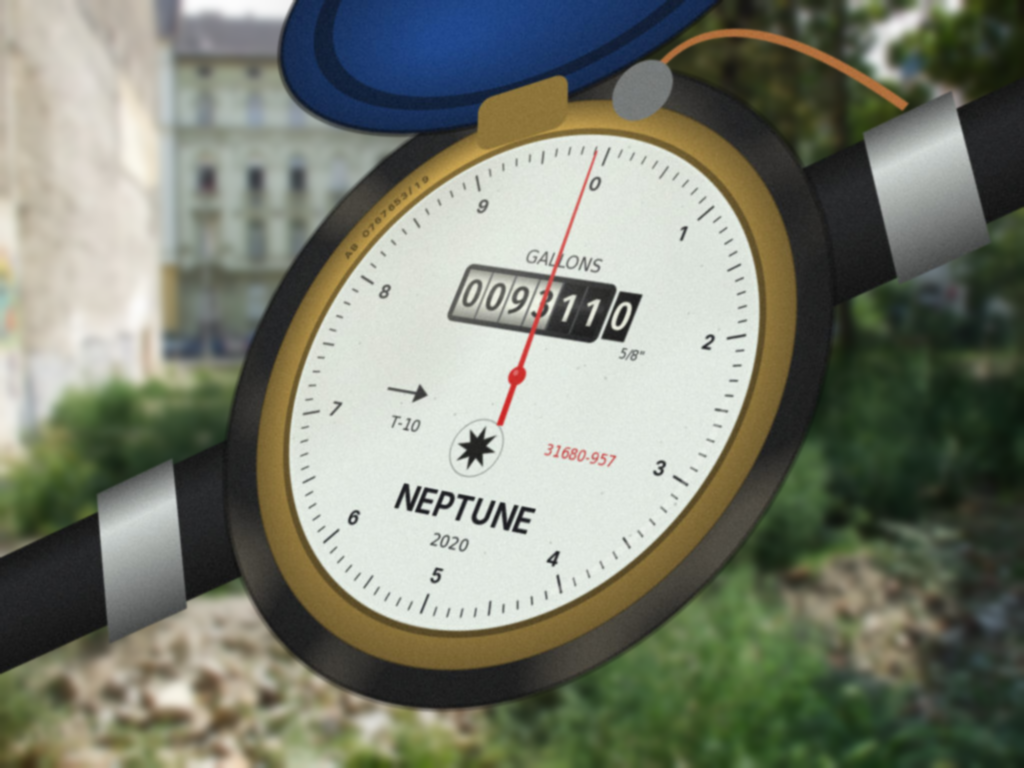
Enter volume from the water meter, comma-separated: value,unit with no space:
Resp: 93109.9,gal
